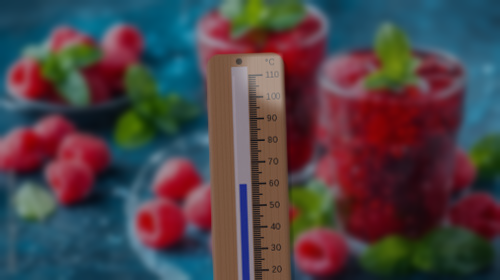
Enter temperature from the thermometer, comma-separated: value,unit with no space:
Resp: 60,°C
